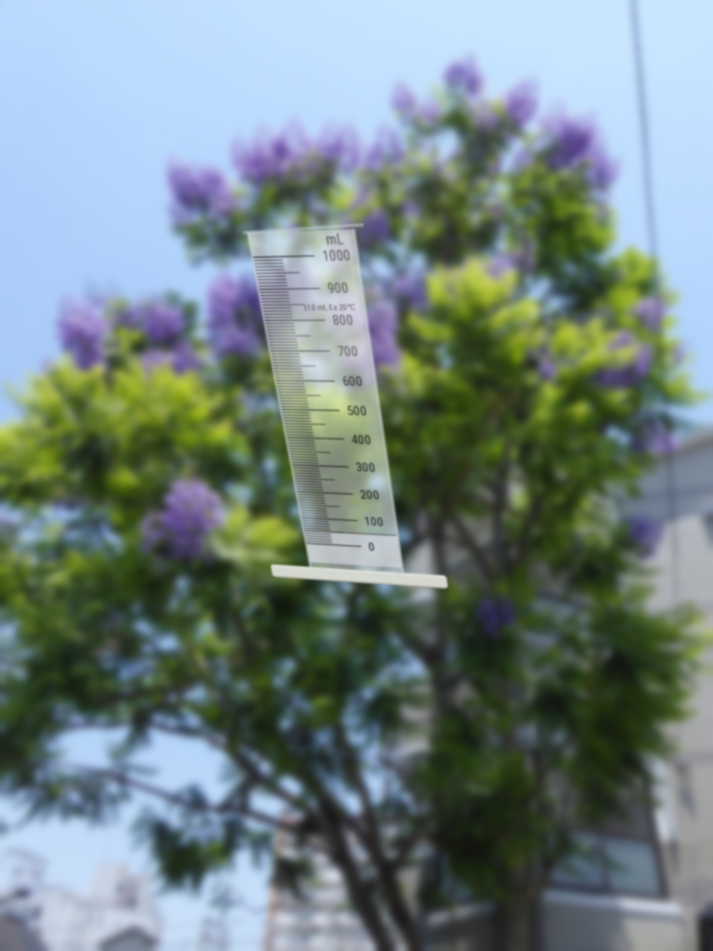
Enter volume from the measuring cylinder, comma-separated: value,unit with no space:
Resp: 50,mL
